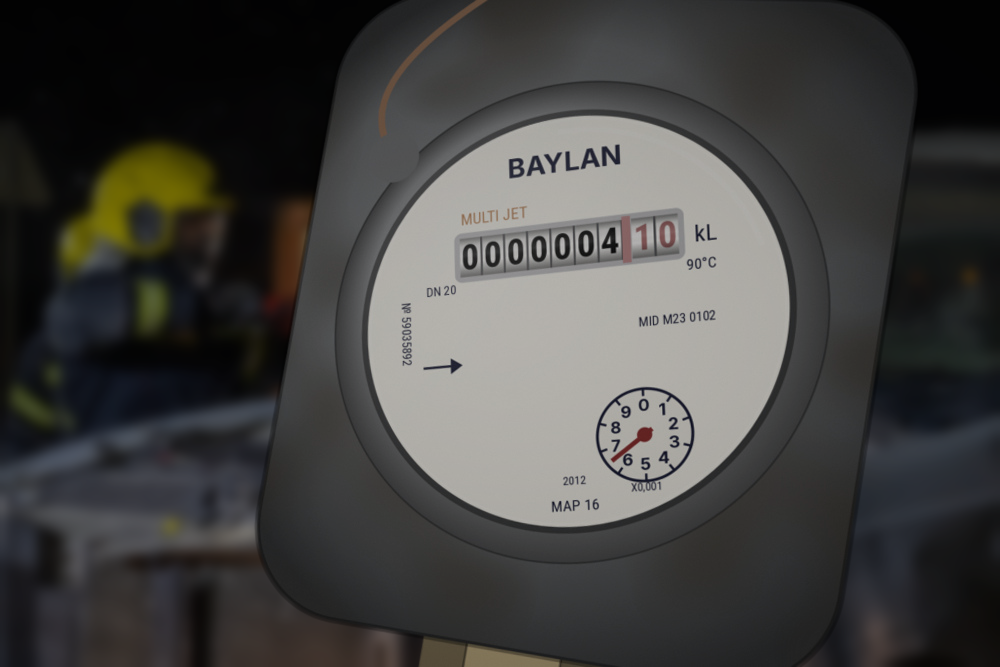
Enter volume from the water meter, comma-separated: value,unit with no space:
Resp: 4.106,kL
